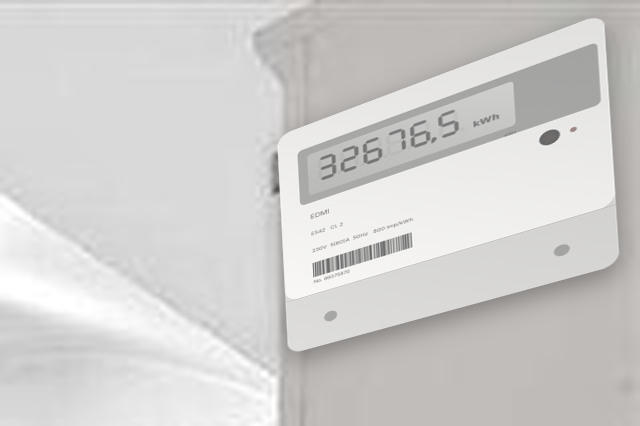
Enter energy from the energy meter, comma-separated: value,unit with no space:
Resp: 32676.5,kWh
